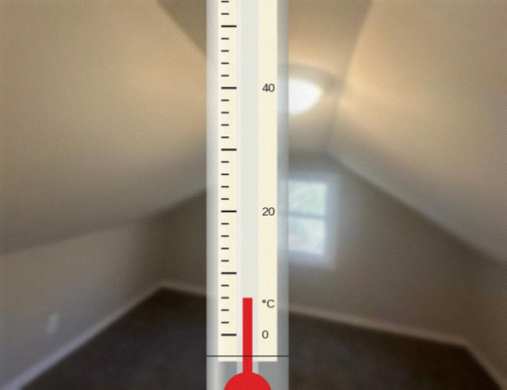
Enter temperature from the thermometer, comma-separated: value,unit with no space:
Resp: 6,°C
